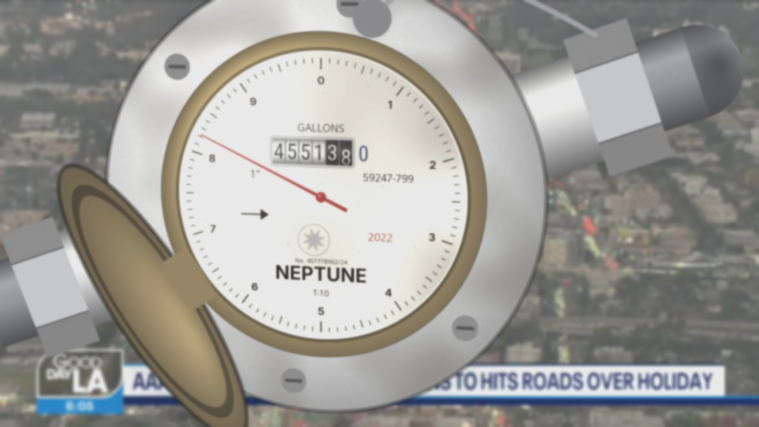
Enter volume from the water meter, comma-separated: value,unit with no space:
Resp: 4551378.2,gal
